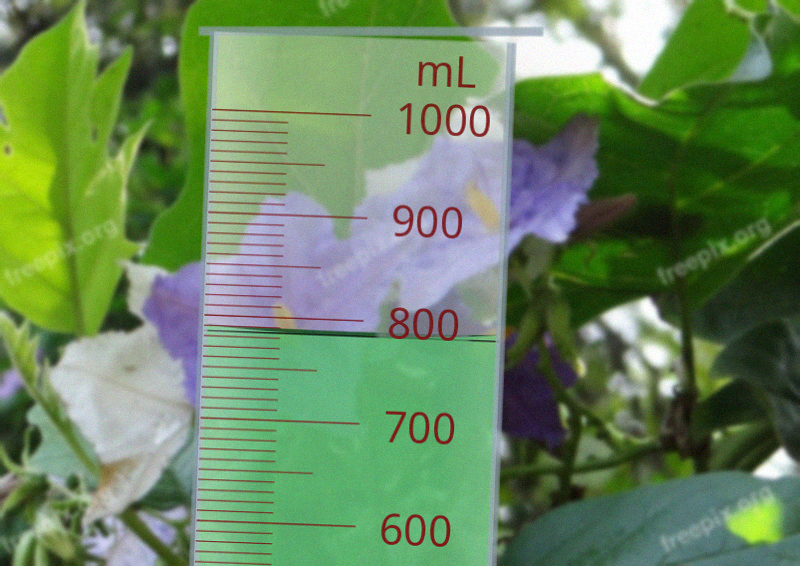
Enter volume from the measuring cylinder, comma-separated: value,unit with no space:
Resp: 785,mL
